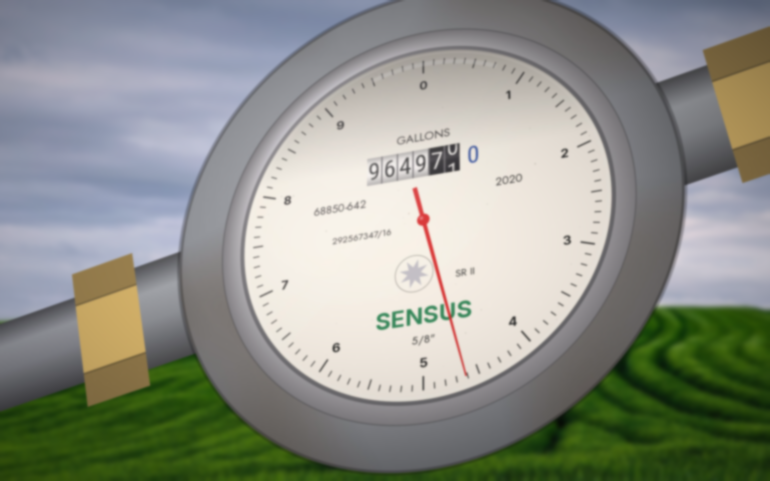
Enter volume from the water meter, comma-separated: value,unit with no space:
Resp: 9649704.6,gal
